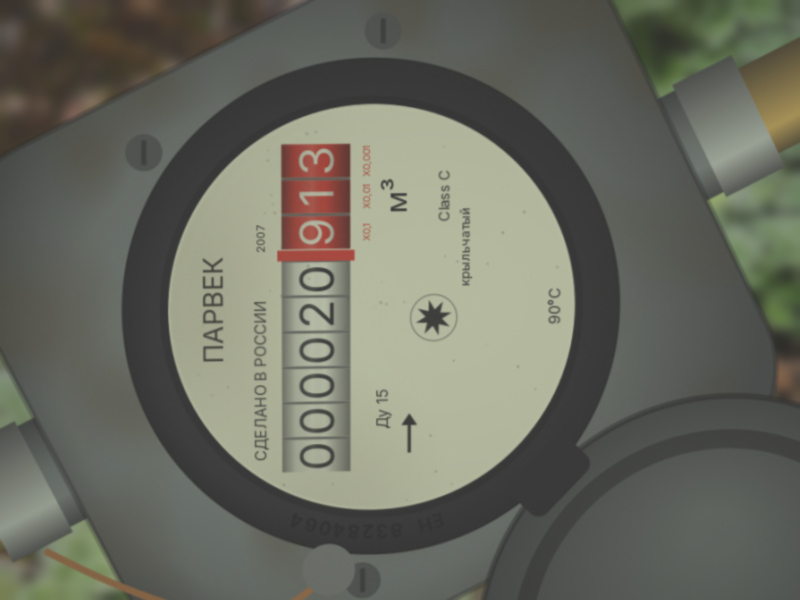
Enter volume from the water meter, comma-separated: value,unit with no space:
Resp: 20.913,m³
